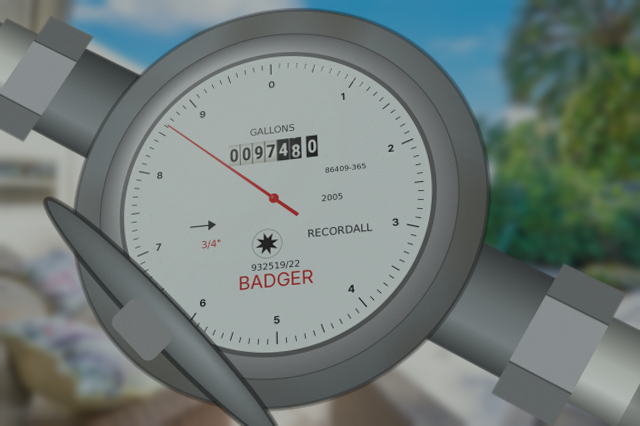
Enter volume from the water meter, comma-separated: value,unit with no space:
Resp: 97478.6,gal
